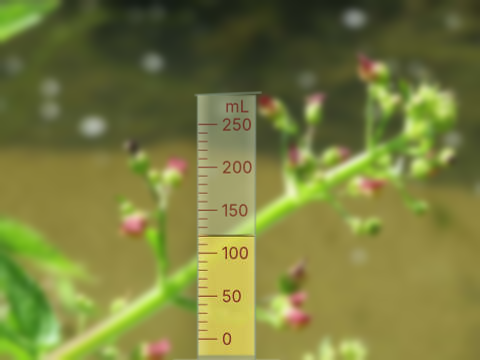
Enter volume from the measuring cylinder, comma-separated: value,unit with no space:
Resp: 120,mL
